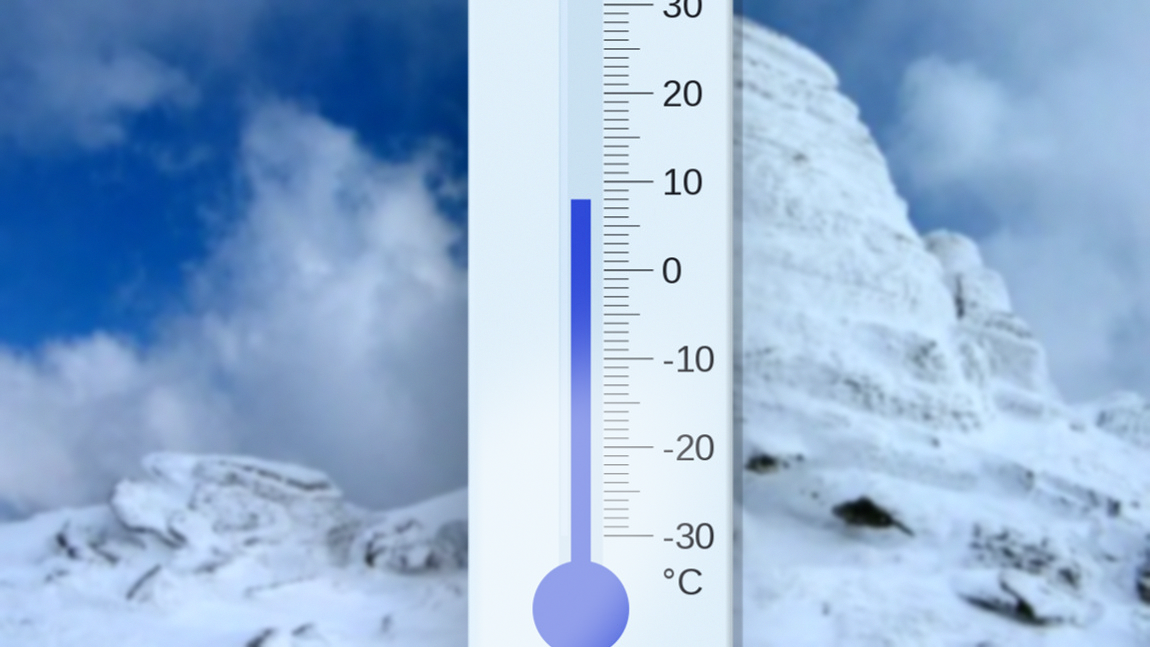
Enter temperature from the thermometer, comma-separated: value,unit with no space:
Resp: 8,°C
